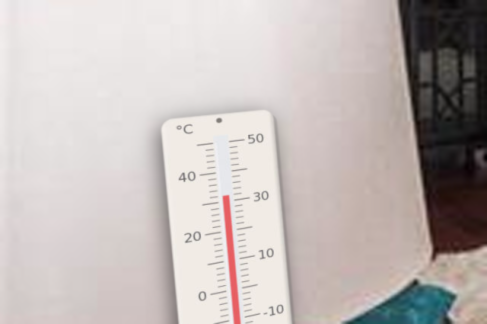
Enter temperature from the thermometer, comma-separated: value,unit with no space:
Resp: 32,°C
